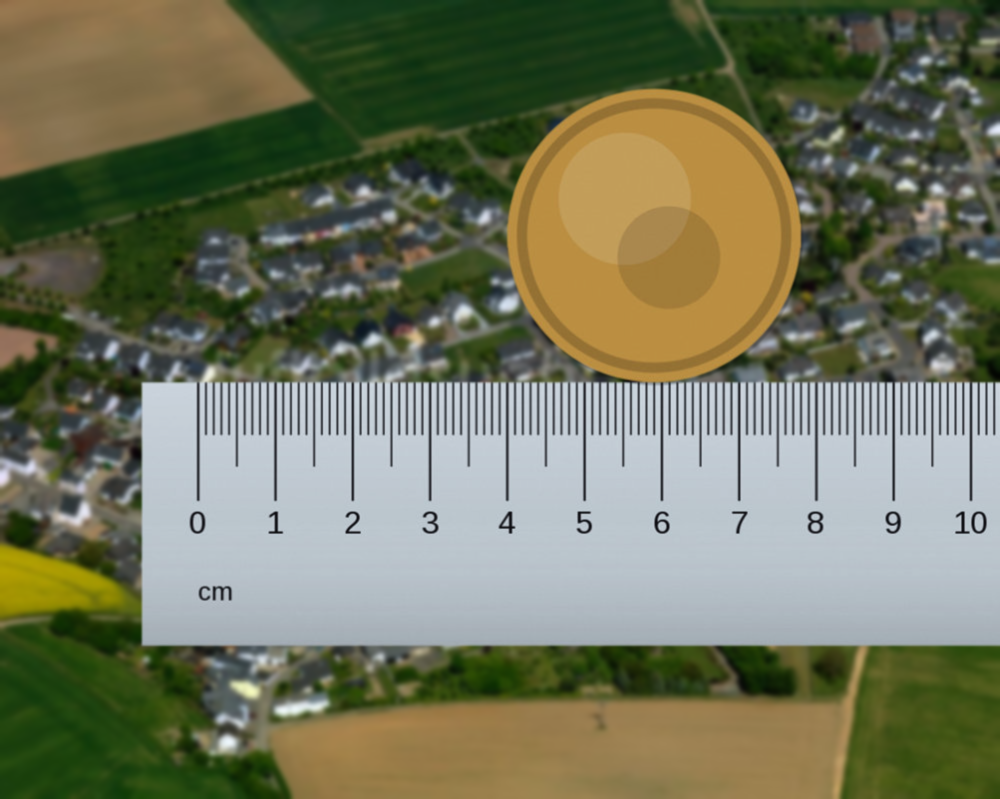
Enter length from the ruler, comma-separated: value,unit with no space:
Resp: 3.8,cm
